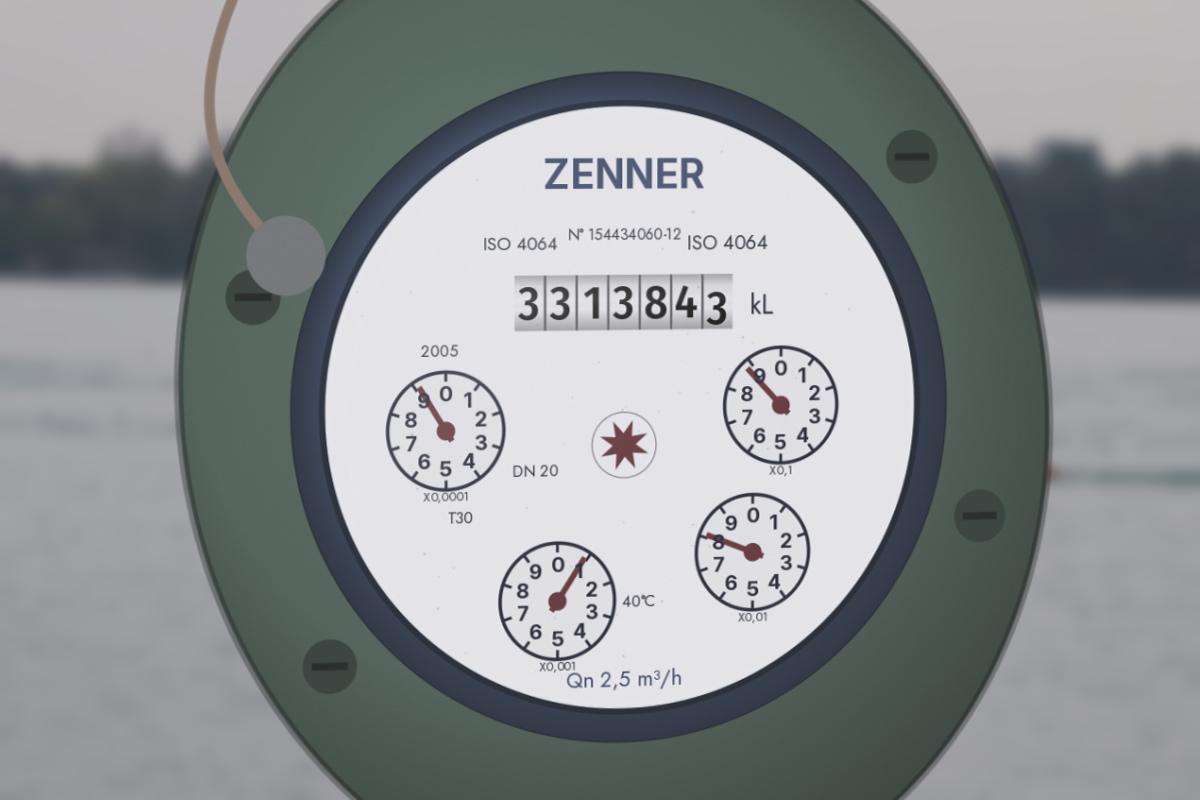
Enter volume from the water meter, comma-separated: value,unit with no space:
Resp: 3313842.8809,kL
